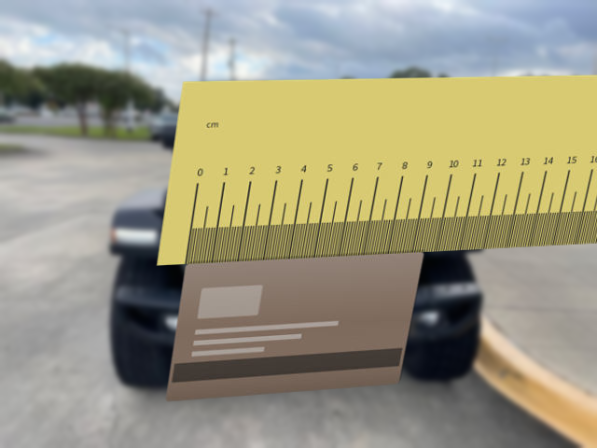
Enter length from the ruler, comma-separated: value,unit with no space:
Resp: 9.5,cm
